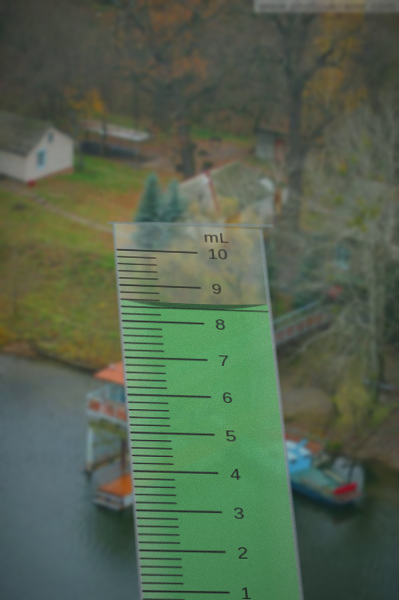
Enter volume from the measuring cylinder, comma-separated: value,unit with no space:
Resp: 8.4,mL
